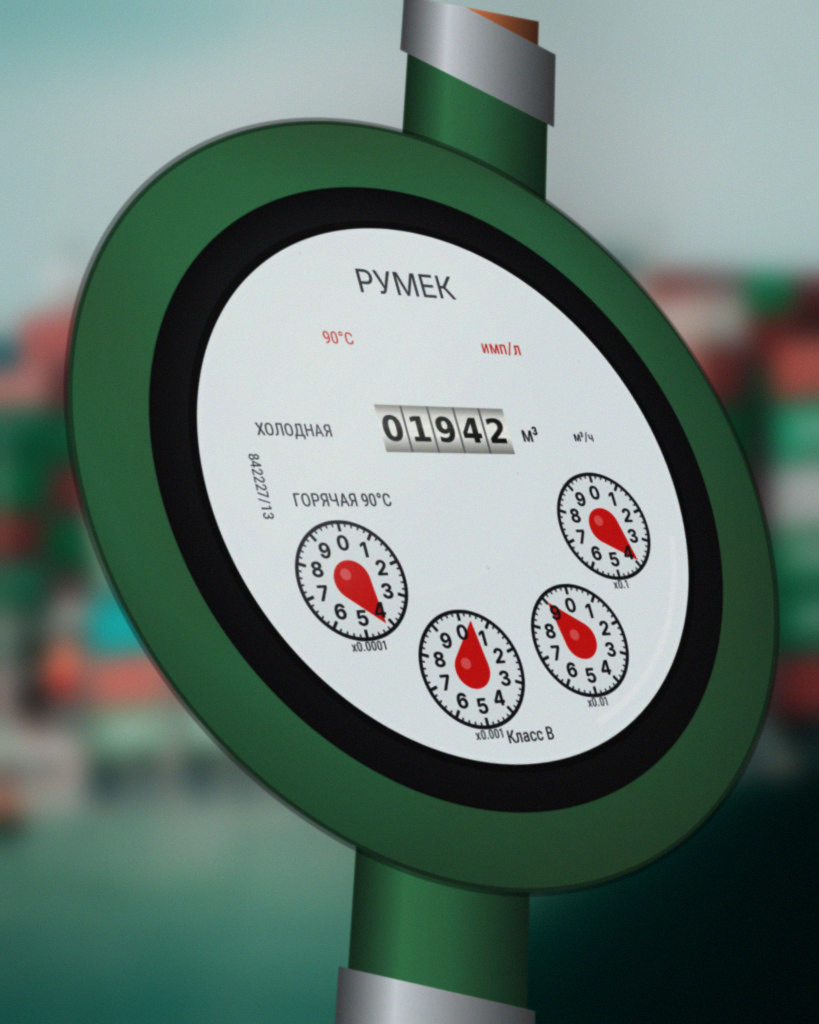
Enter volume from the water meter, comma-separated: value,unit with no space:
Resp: 1942.3904,m³
